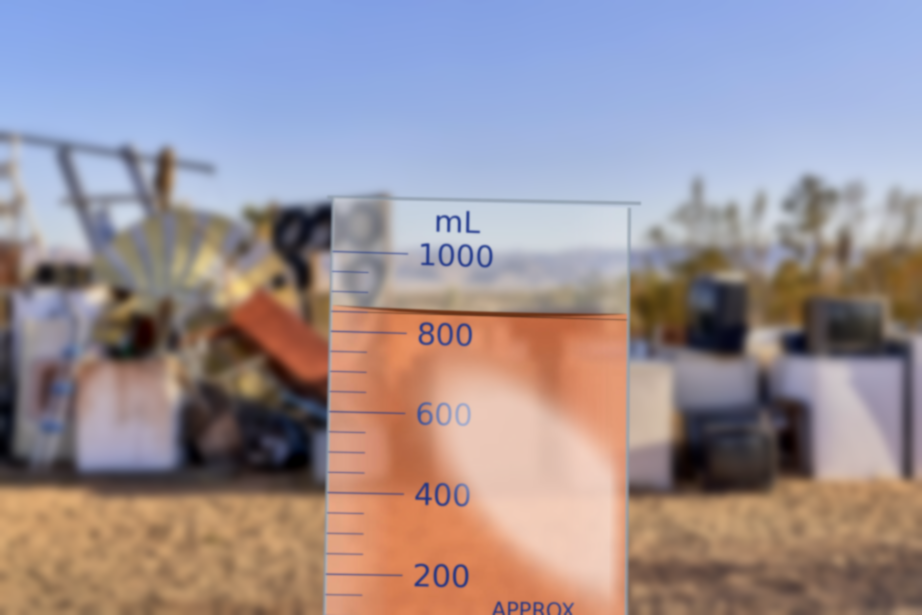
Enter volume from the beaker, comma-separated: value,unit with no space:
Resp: 850,mL
